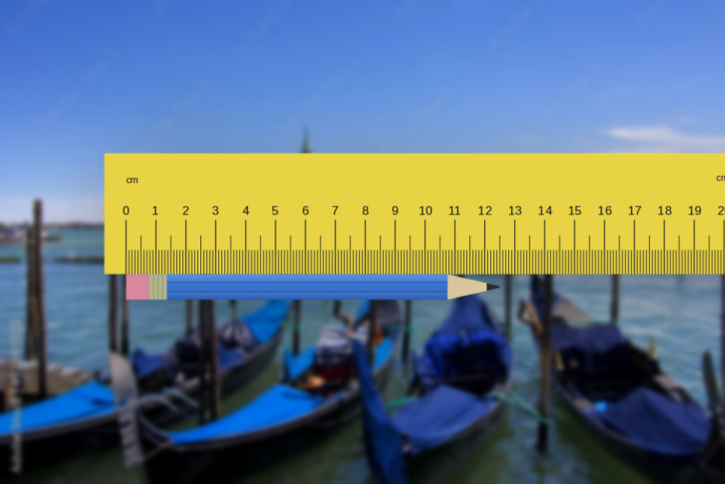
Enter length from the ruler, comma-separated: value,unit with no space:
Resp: 12.5,cm
